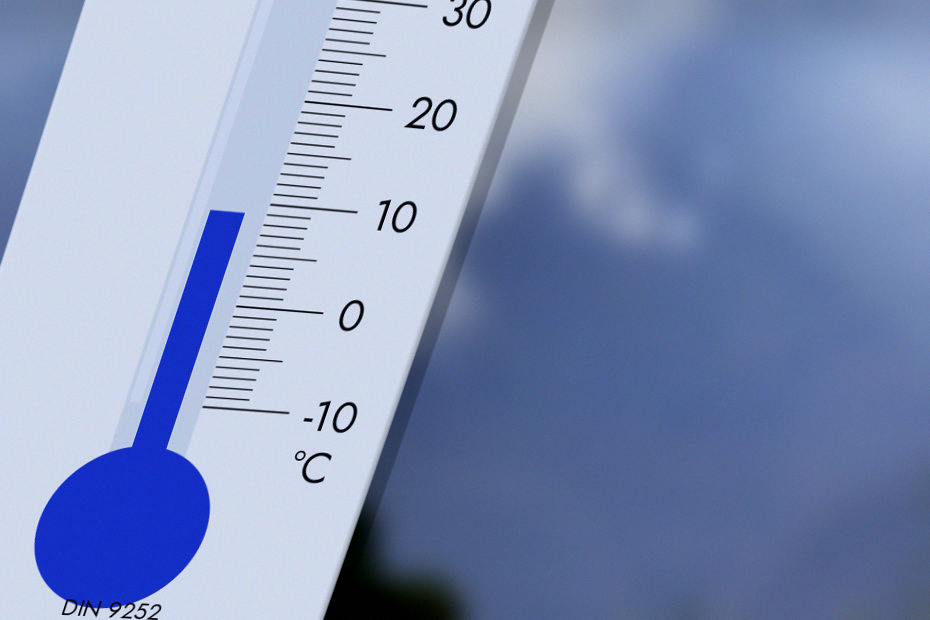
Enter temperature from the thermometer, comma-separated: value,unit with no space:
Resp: 9,°C
